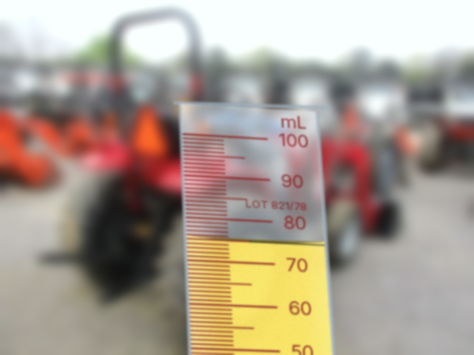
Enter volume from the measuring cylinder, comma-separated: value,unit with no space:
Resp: 75,mL
